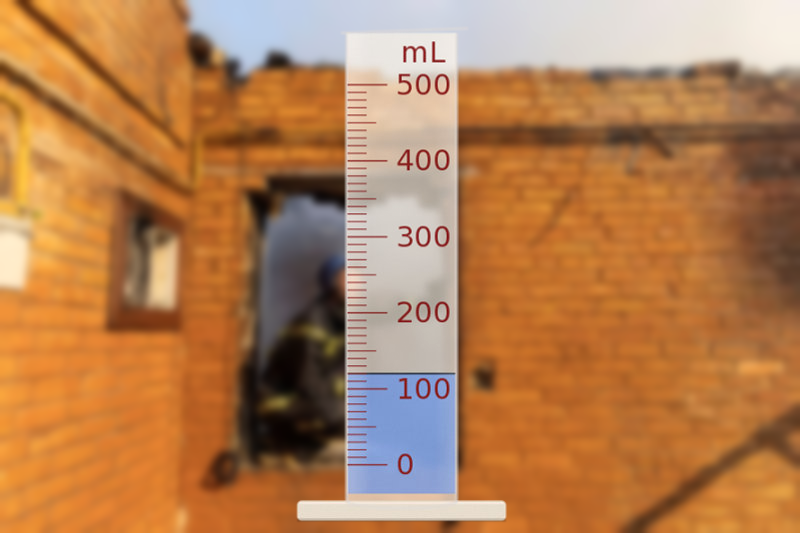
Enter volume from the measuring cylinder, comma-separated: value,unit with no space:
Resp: 120,mL
